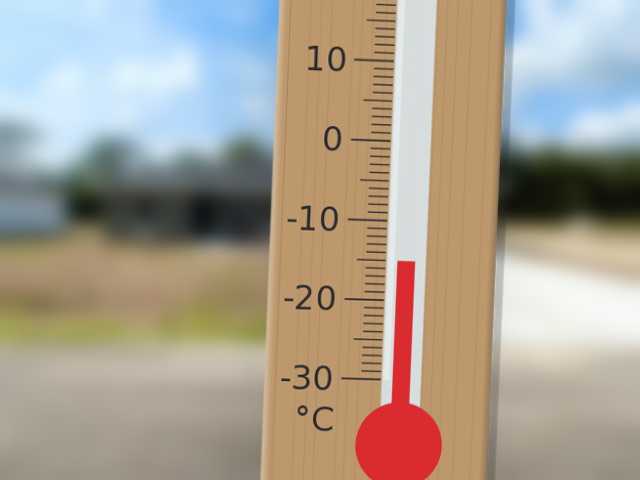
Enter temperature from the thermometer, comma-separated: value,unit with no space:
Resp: -15,°C
